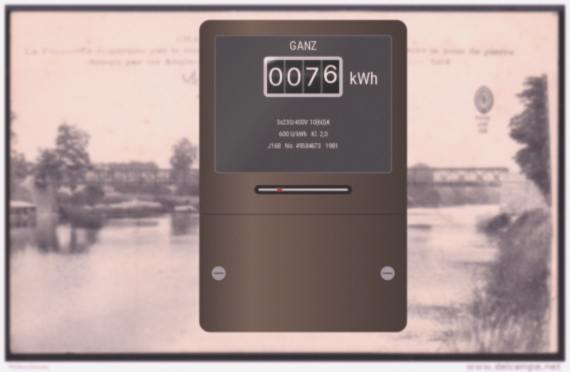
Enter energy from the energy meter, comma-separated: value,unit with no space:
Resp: 76,kWh
